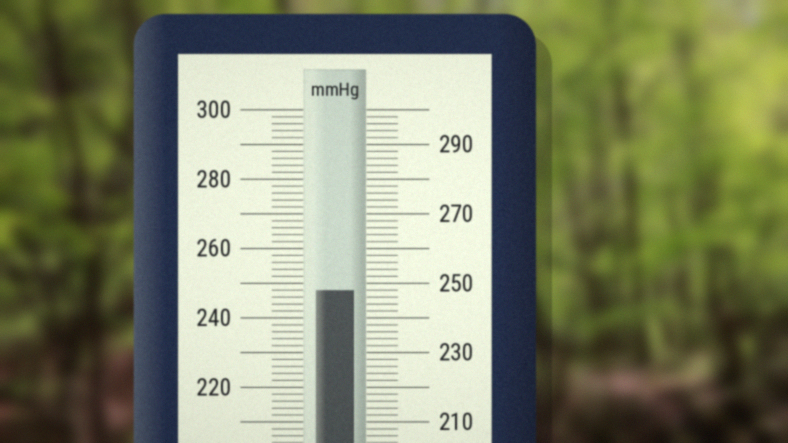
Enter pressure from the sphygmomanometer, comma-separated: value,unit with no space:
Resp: 248,mmHg
